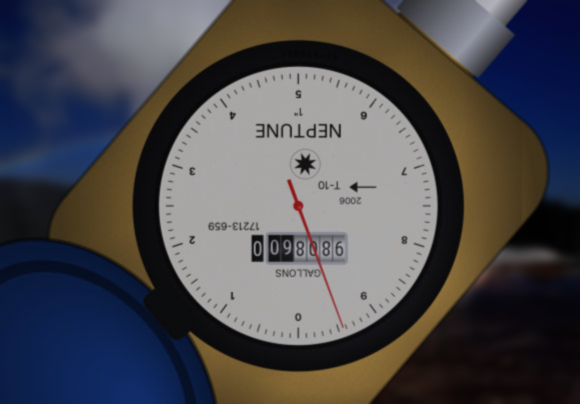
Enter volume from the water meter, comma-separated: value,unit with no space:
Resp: 9808599.4,gal
